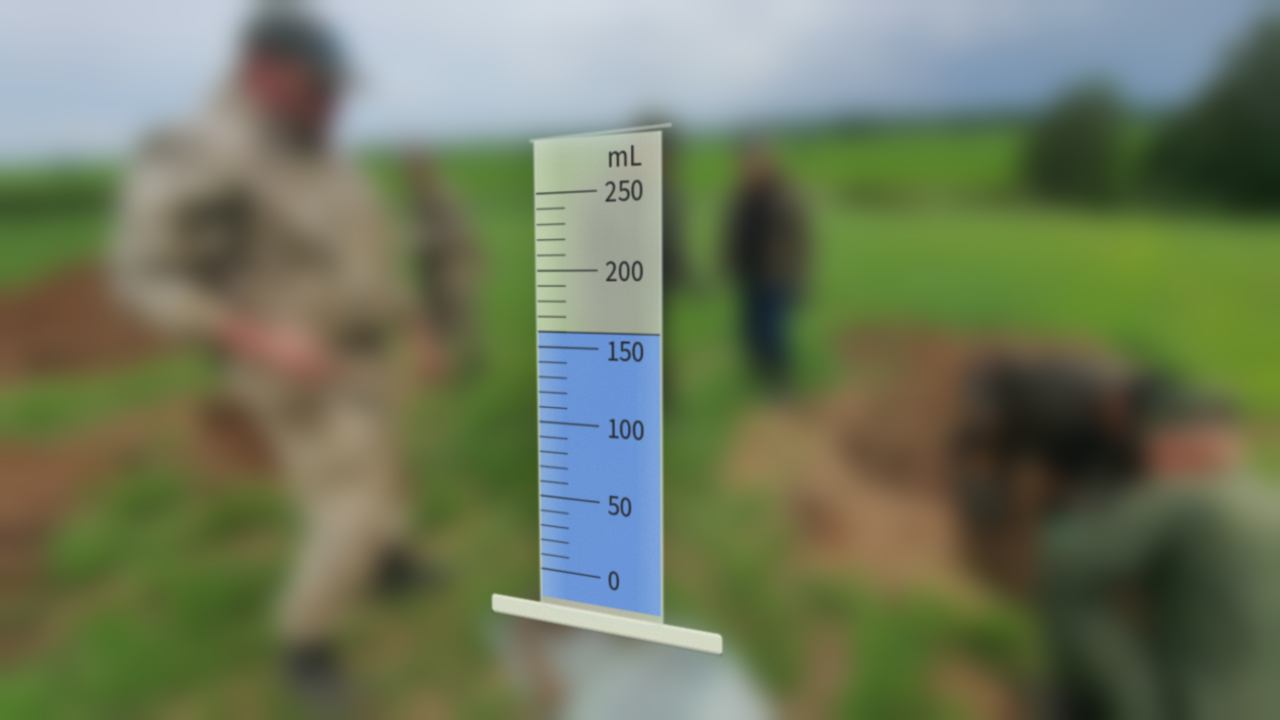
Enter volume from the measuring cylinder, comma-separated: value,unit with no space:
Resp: 160,mL
